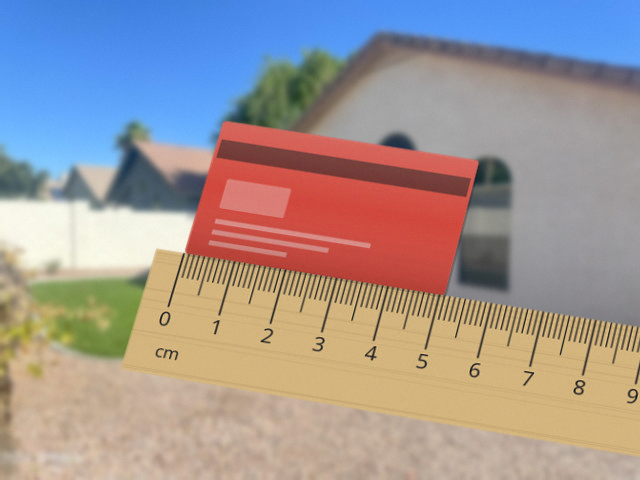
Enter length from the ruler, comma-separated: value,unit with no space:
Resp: 5.1,cm
